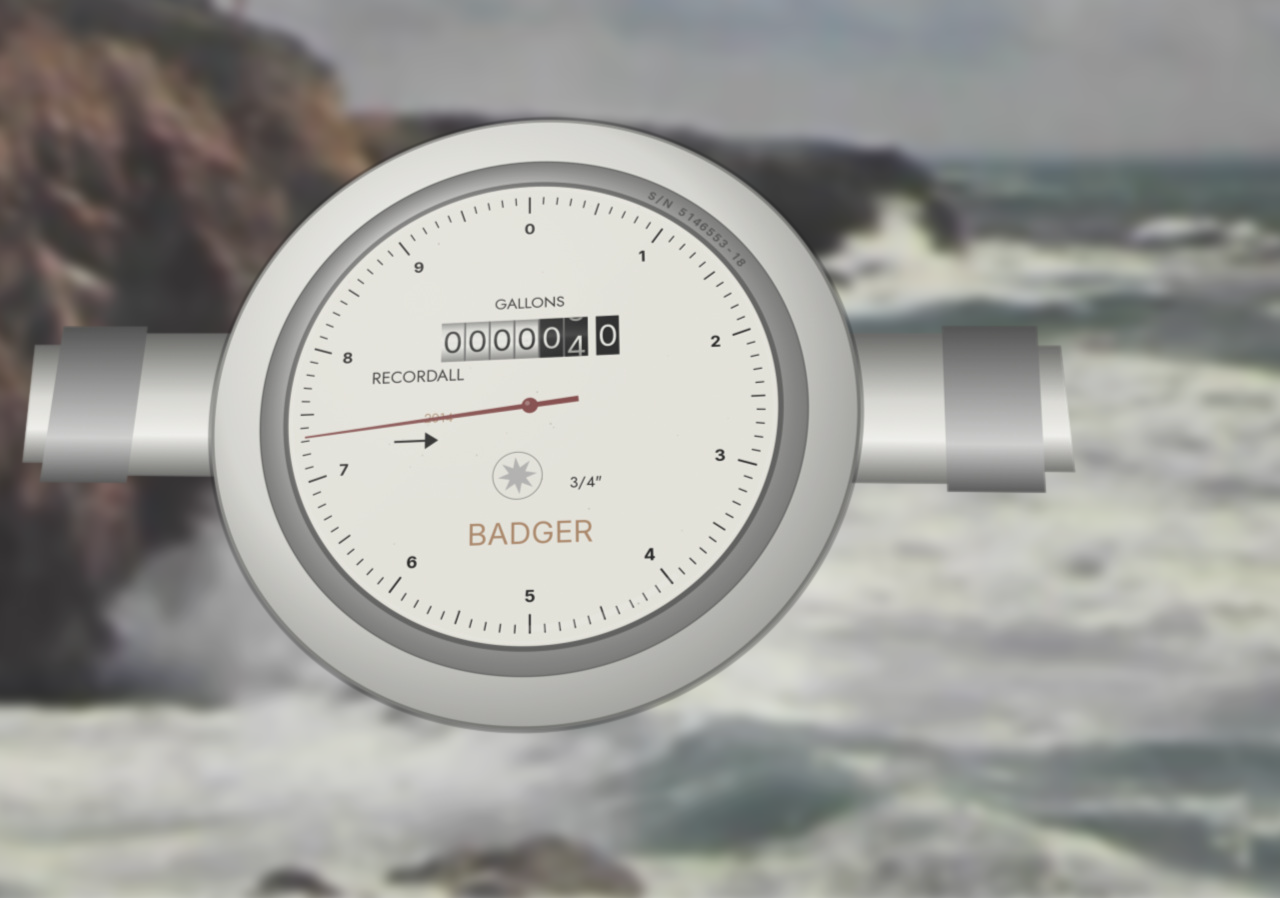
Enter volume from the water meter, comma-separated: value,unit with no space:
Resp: 37.3,gal
